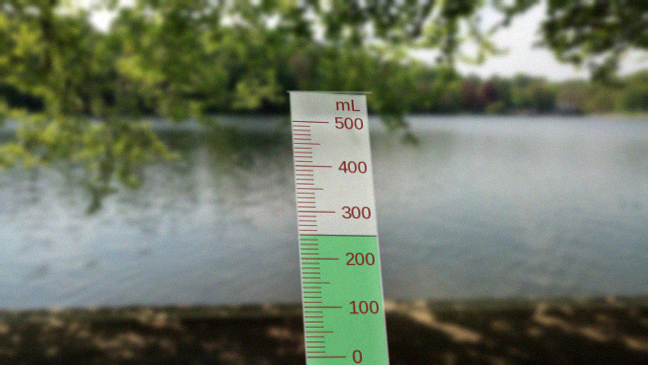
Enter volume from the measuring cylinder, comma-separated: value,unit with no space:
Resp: 250,mL
